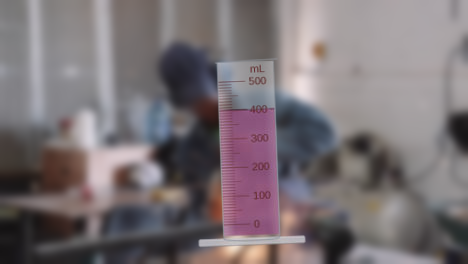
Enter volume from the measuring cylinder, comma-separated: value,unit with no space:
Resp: 400,mL
